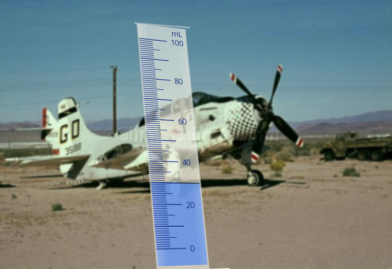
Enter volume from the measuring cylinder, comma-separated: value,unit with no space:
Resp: 30,mL
